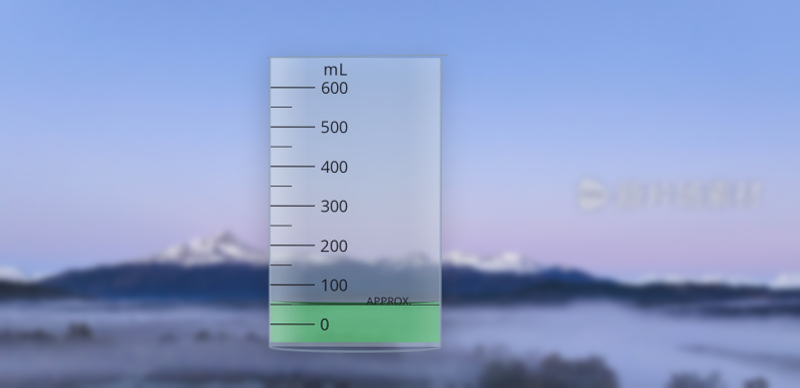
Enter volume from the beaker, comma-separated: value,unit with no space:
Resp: 50,mL
